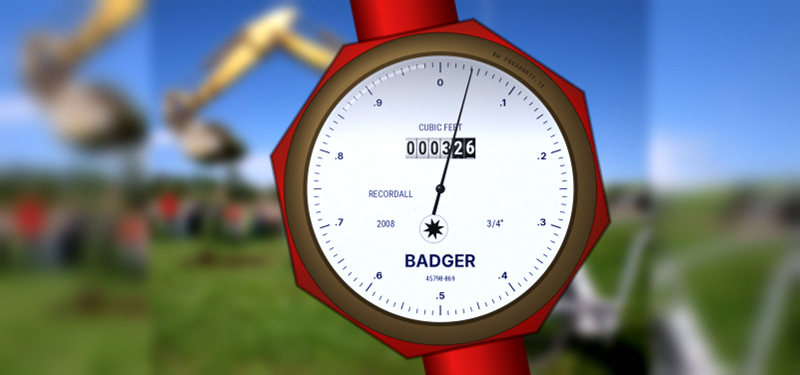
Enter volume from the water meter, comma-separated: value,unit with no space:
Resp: 326.04,ft³
